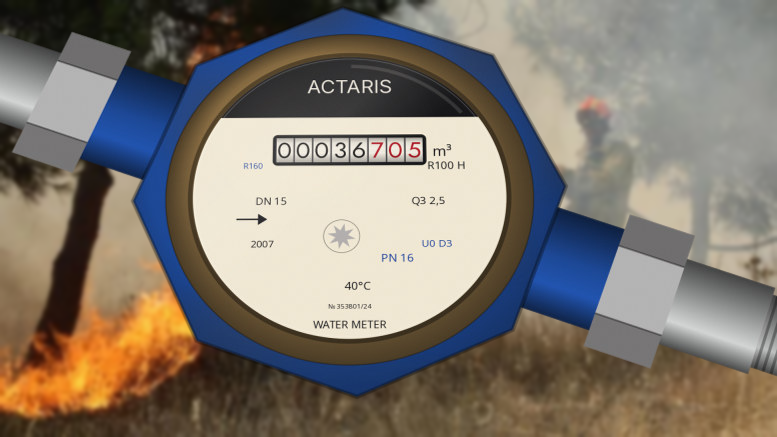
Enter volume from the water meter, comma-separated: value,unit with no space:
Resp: 36.705,m³
